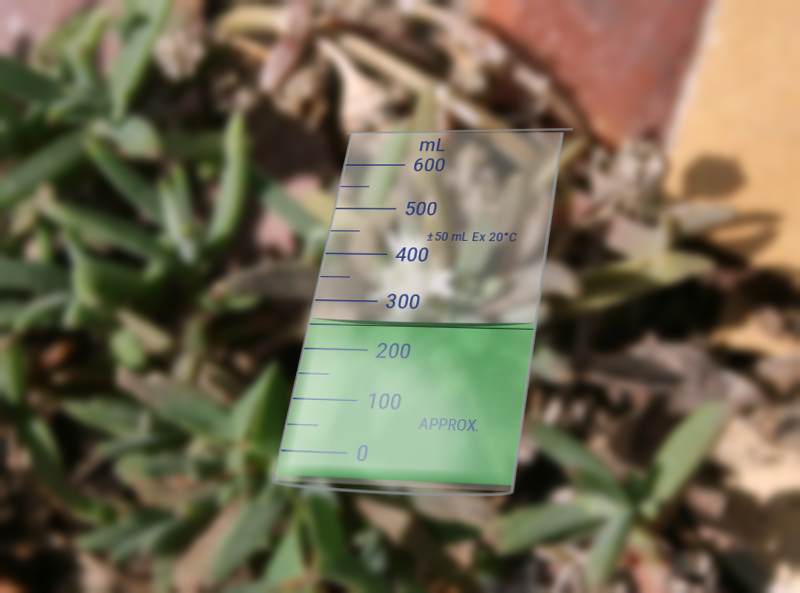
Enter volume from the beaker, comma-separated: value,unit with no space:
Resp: 250,mL
